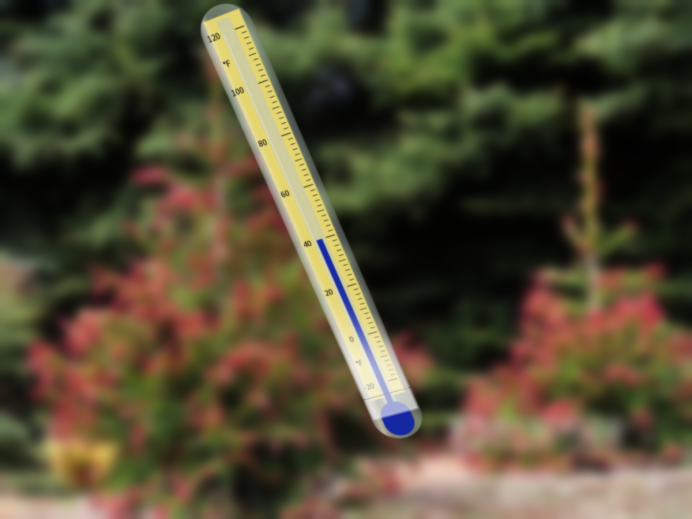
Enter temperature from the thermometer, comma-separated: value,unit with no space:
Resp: 40,°F
